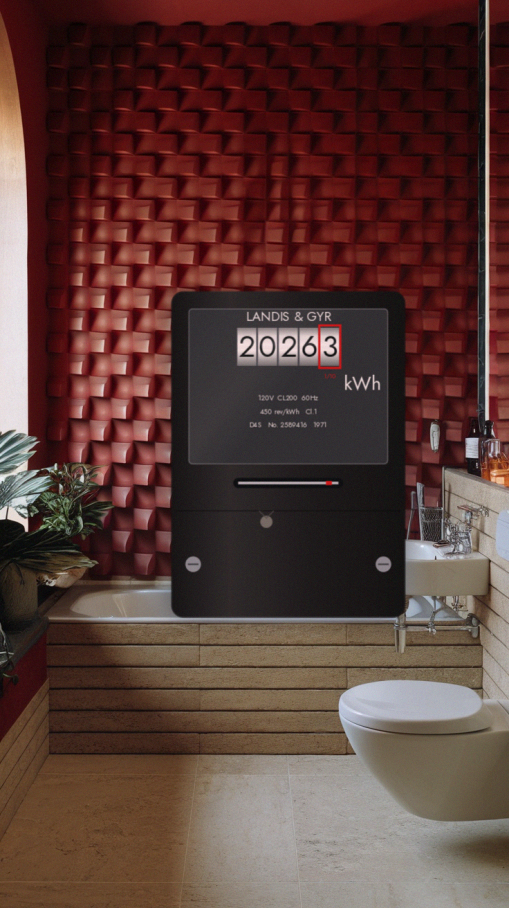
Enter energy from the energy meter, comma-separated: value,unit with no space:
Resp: 2026.3,kWh
